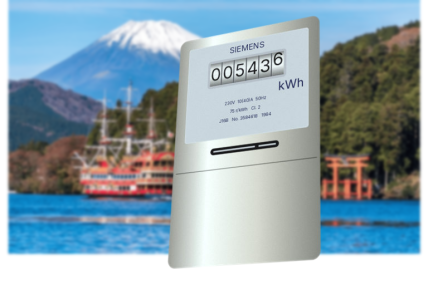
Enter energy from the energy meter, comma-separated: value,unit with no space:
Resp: 5436,kWh
